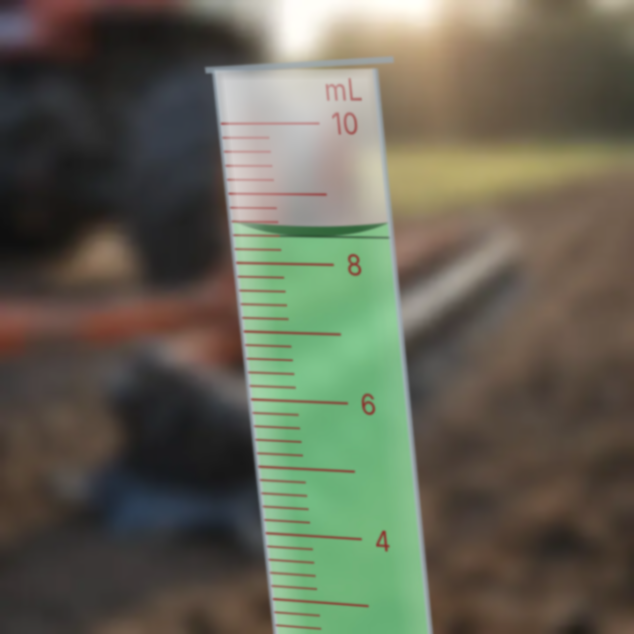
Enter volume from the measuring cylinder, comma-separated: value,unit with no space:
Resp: 8.4,mL
